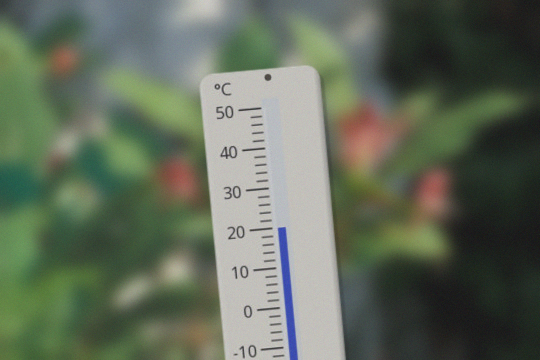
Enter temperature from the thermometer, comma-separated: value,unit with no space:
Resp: 20,°C
